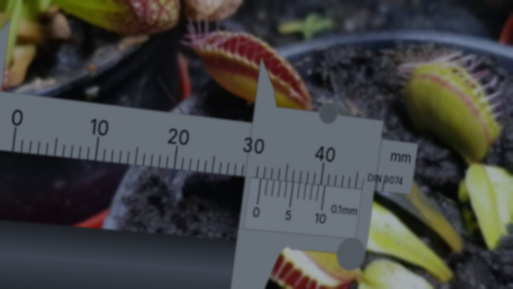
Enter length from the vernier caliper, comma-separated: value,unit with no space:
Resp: 31.6,mm
